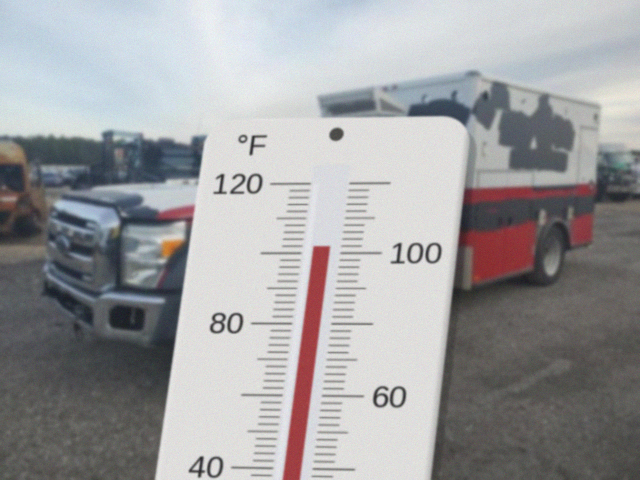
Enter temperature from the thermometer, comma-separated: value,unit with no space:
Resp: 102,°F
